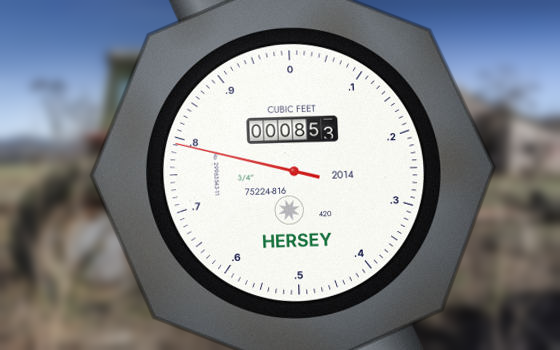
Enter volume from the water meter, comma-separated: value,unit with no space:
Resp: 852.79,ft³
